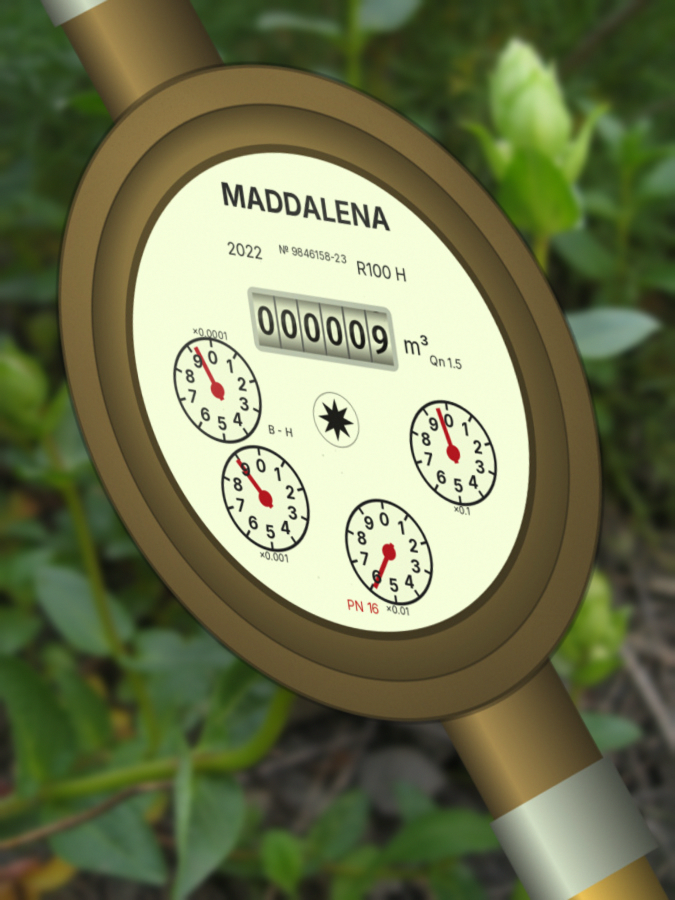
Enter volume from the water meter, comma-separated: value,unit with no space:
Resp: 8.9589,m³
